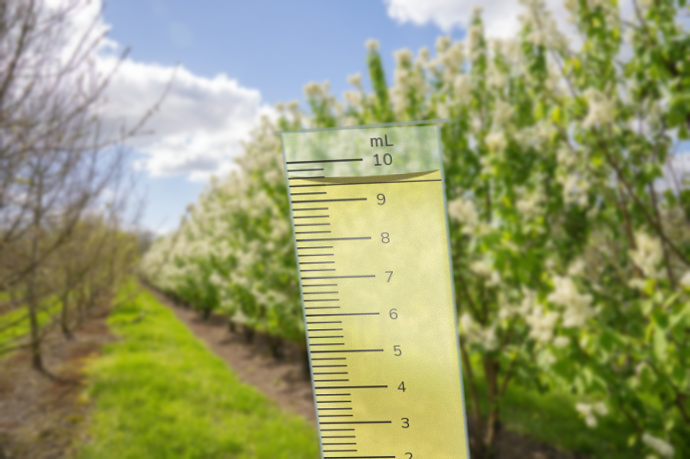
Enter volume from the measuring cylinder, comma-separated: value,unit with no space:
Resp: 9.4,mL
